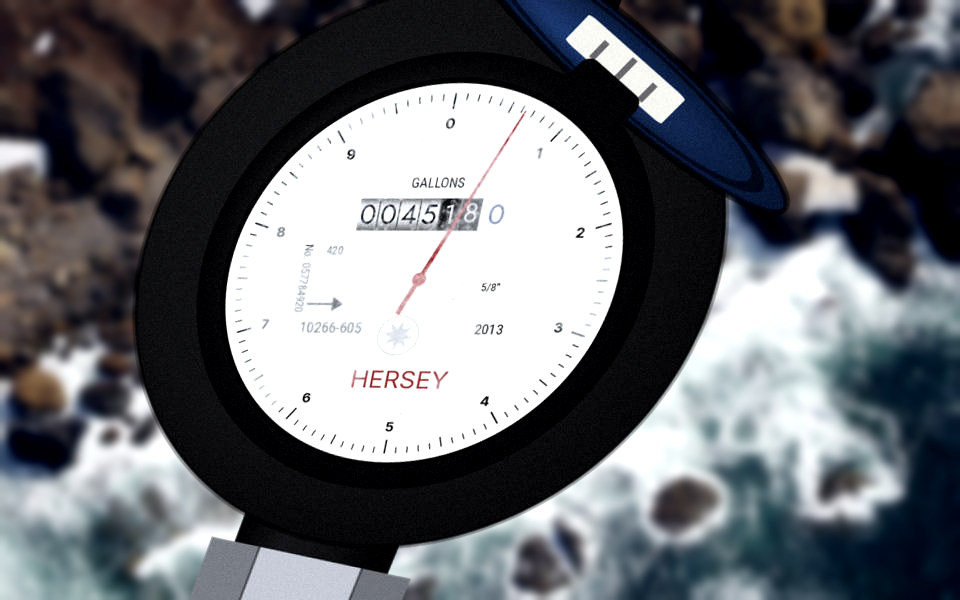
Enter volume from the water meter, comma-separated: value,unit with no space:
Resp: 45180.6,gal
